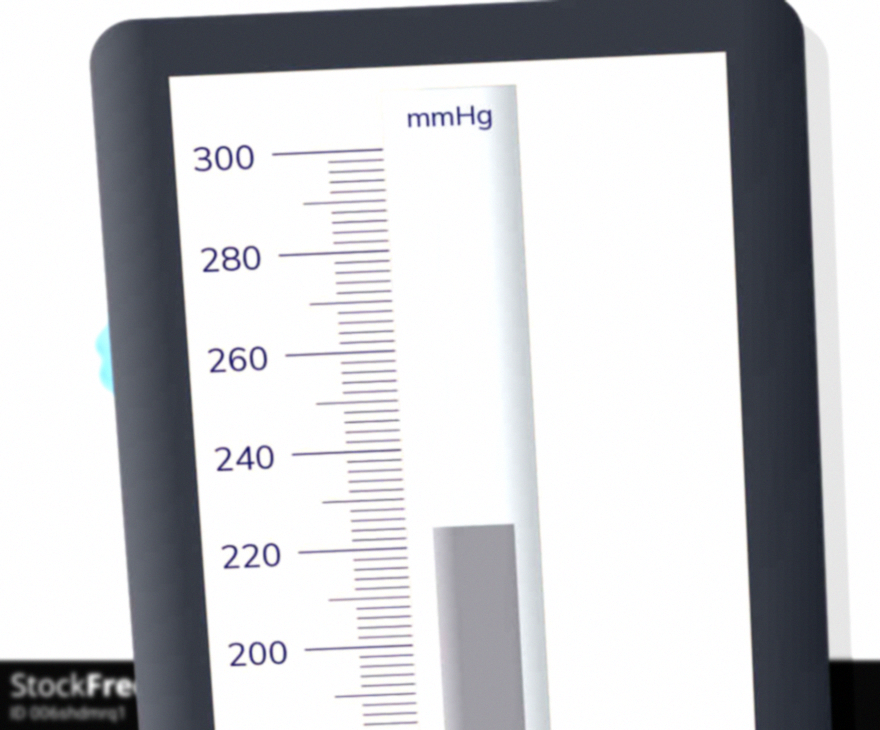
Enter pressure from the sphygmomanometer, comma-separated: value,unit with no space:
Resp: 224,mmHg
